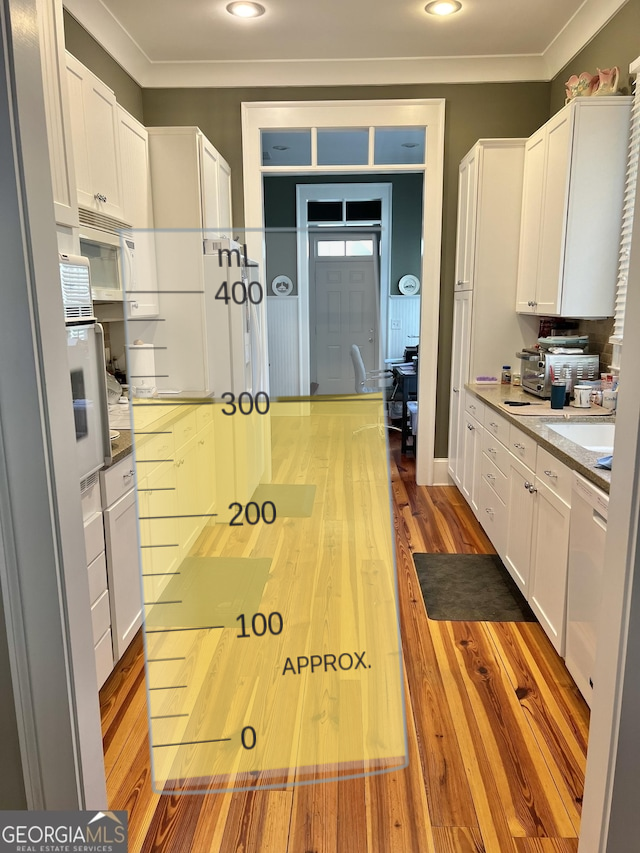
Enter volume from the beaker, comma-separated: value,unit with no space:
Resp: 300,mL
